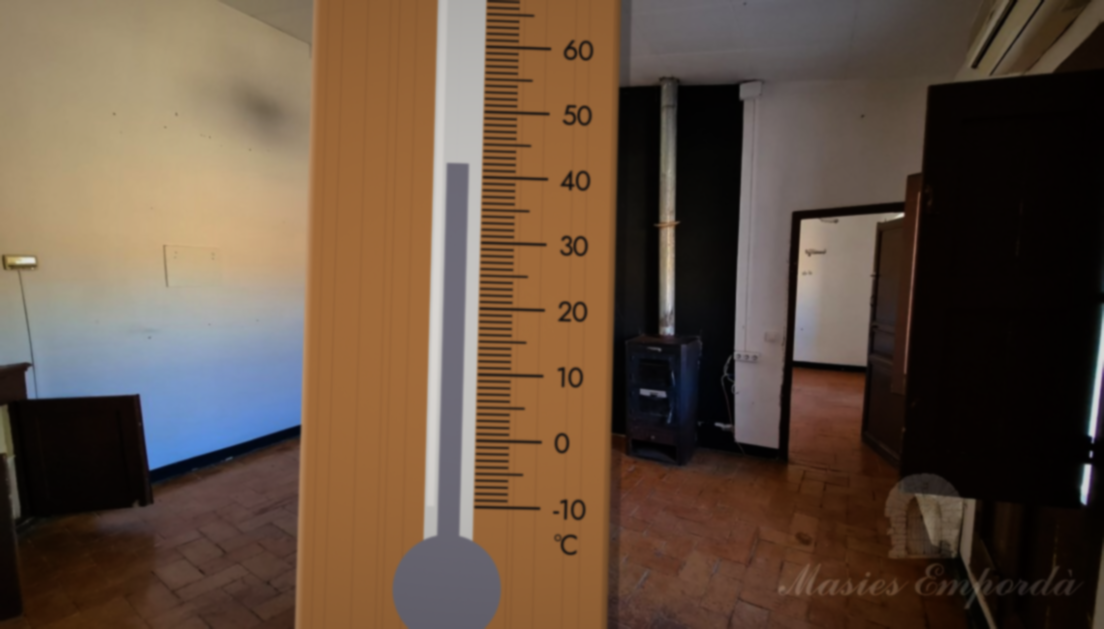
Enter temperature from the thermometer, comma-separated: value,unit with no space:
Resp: 42,°C
